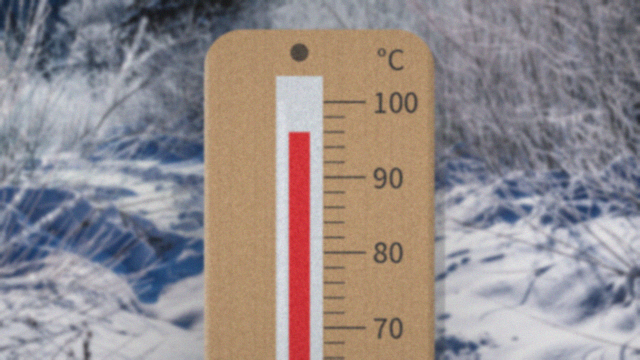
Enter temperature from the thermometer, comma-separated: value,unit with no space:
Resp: 96,°C
